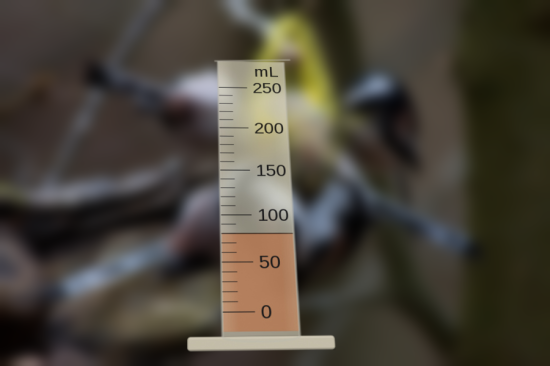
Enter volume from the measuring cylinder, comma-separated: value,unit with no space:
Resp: 80,mL
